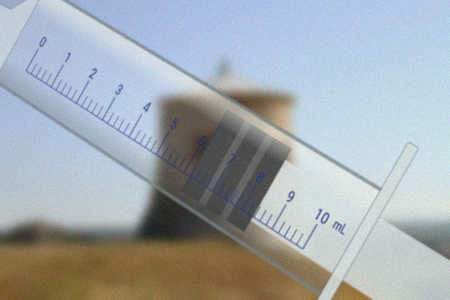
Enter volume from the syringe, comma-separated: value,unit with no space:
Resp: 6.2,mL
